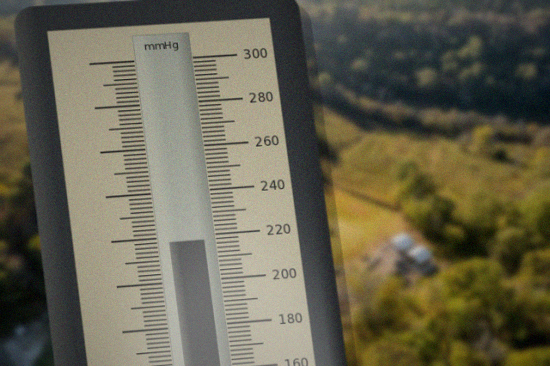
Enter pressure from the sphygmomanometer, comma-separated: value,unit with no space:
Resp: 218,mmHg
